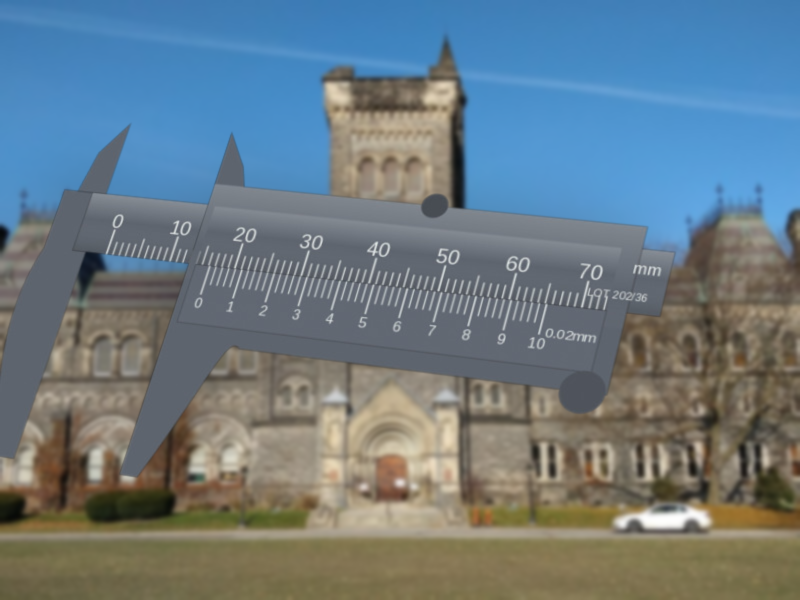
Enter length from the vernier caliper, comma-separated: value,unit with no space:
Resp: 16.2,mm
